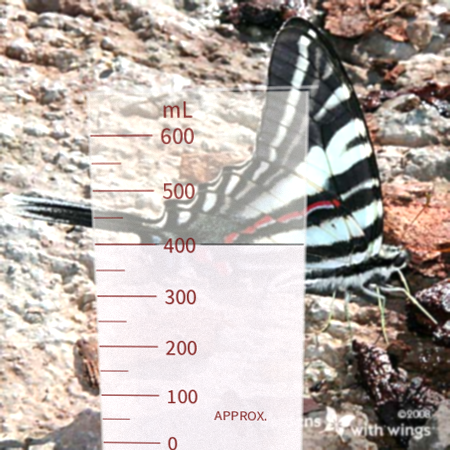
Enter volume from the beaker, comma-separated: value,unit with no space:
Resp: 400,mL
